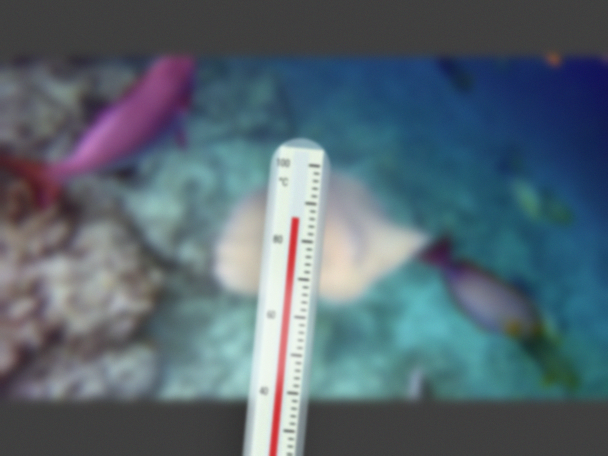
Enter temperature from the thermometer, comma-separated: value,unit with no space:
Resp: 86,°C
